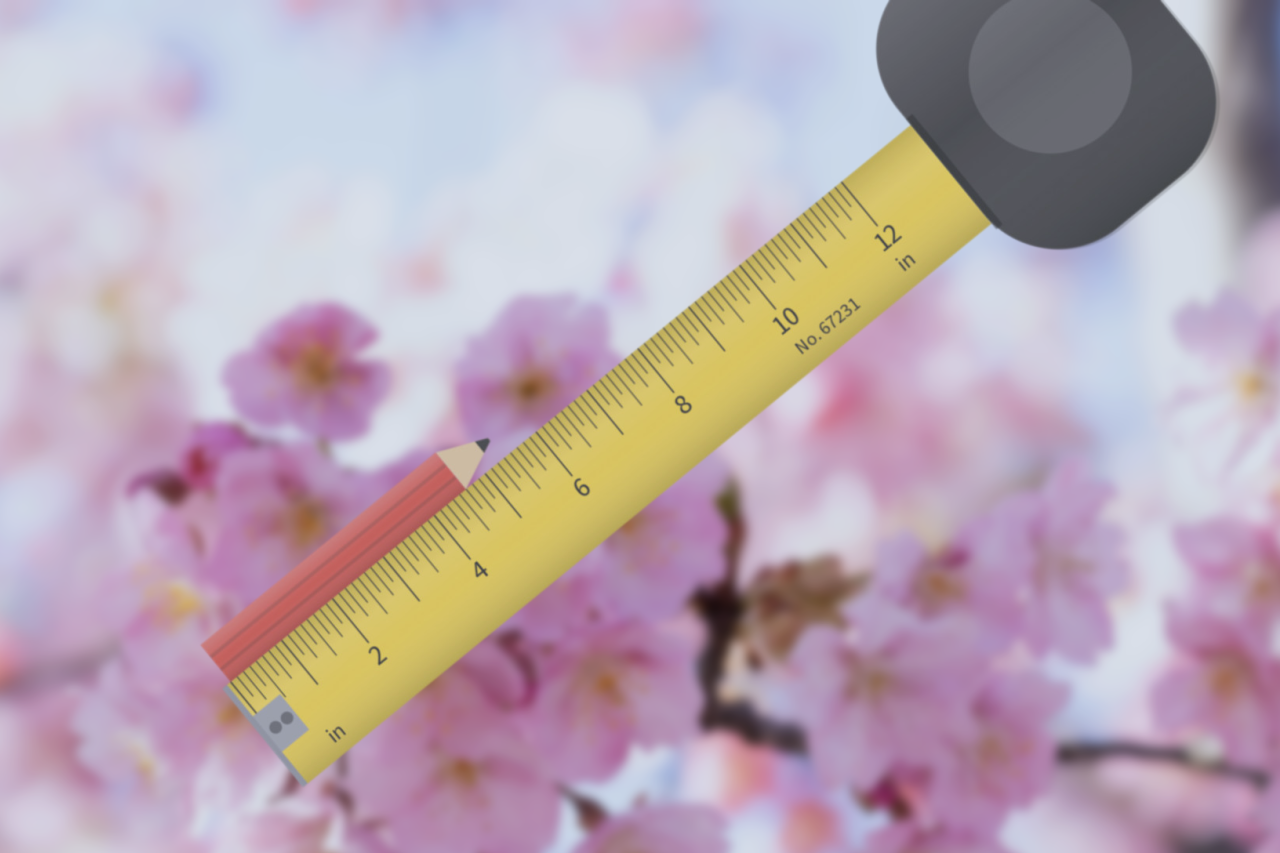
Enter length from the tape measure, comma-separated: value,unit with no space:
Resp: 5.375,in
